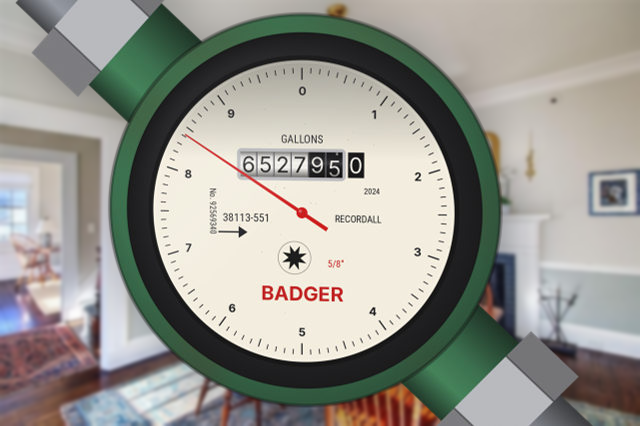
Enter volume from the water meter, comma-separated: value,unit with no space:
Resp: 6527948.4,gal
